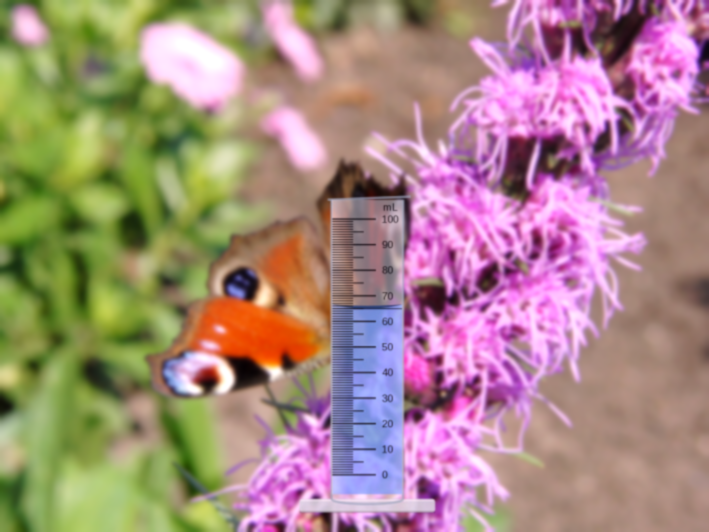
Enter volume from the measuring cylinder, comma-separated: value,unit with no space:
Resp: 65,mL
